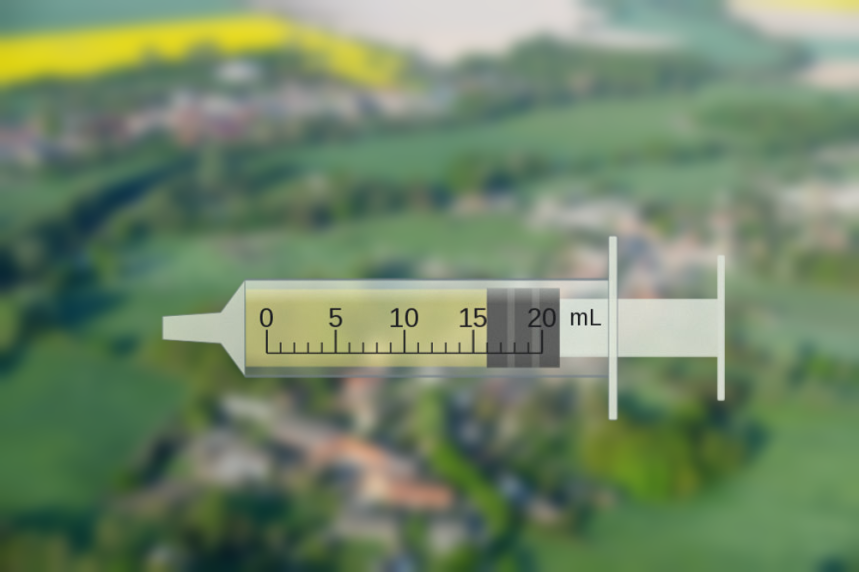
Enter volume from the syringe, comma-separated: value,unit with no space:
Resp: 16,mL
